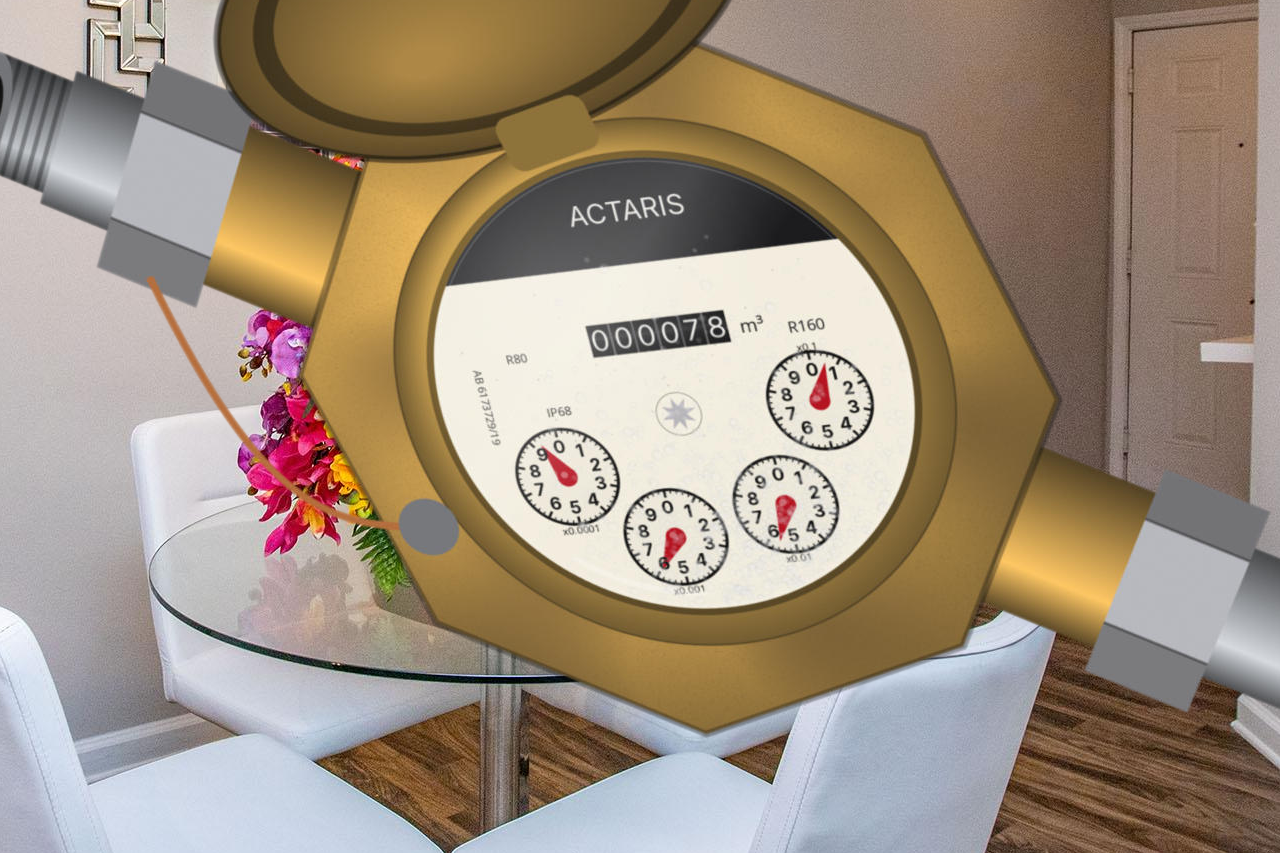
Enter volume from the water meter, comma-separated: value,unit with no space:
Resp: 78.0559,m³
